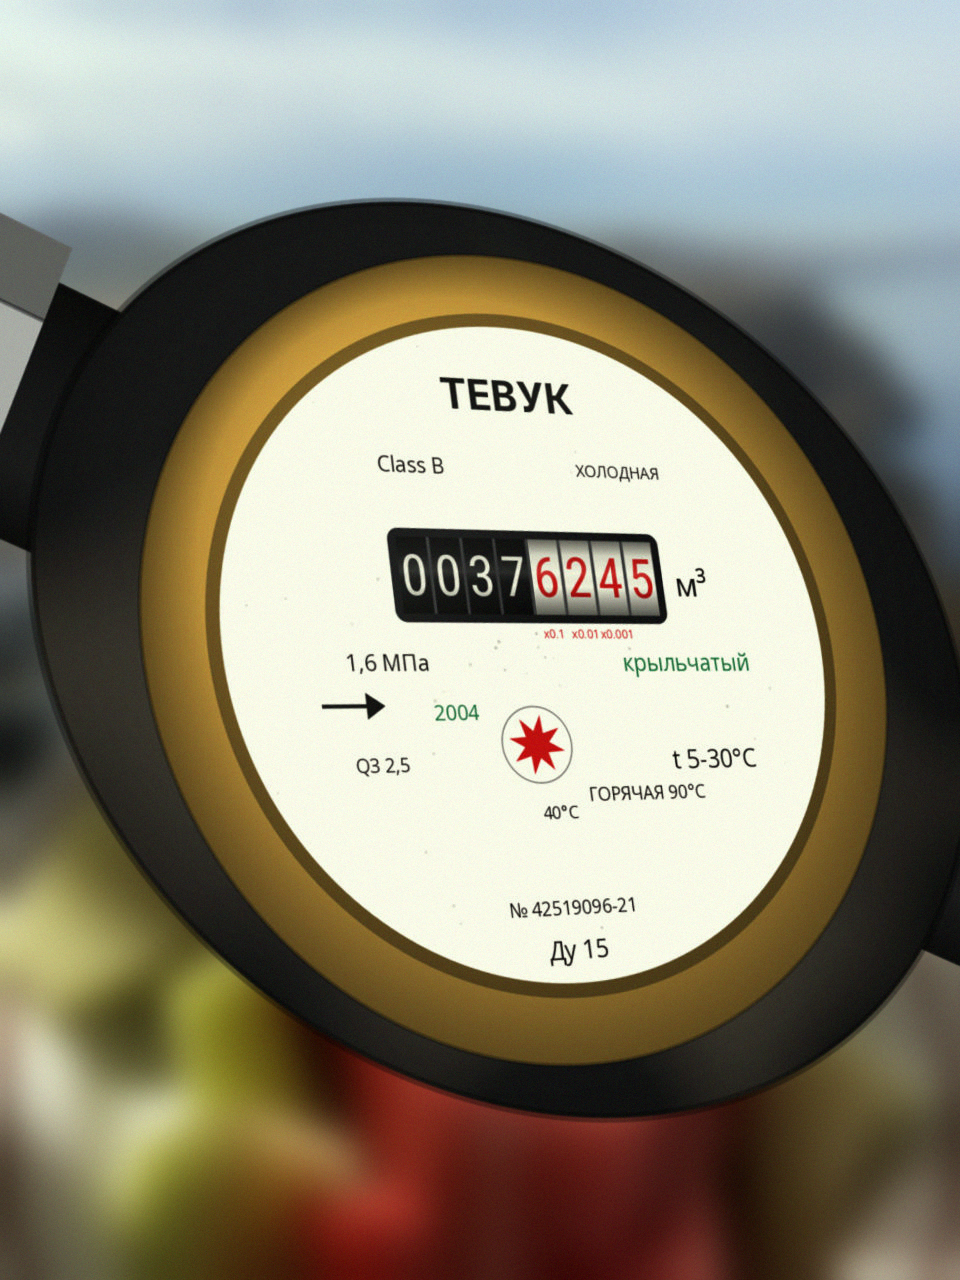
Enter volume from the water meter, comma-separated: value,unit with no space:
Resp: 37.6245,m³
